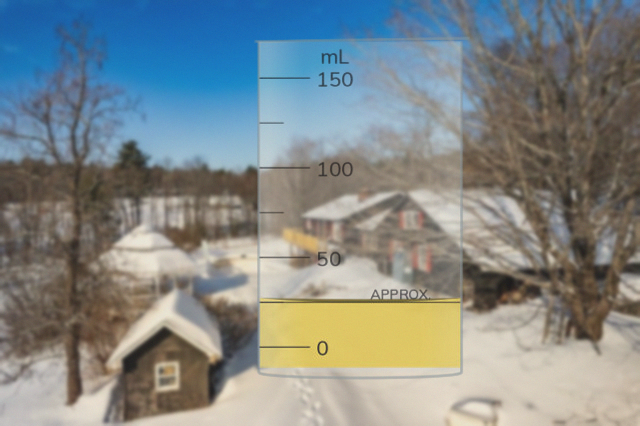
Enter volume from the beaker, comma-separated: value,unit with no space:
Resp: 25,mL
